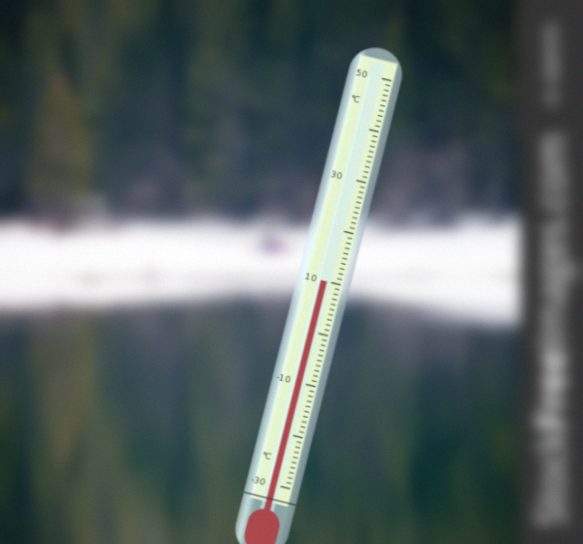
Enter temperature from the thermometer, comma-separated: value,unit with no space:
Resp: 10,°C
